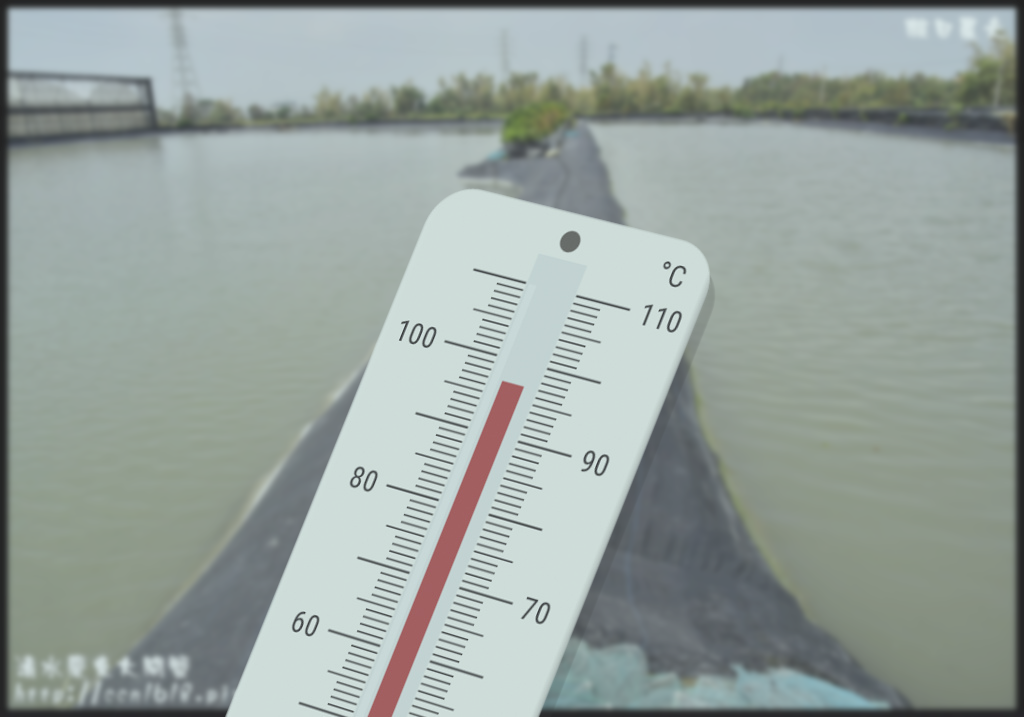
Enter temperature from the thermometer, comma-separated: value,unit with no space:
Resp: 97,°C
